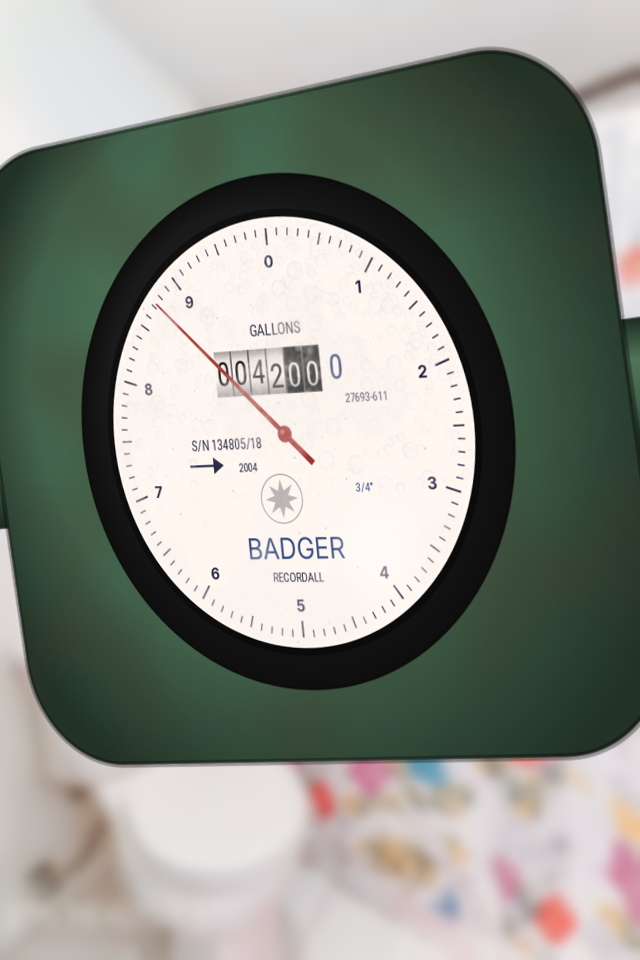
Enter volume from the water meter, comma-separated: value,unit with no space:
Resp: 41998.7,gal
